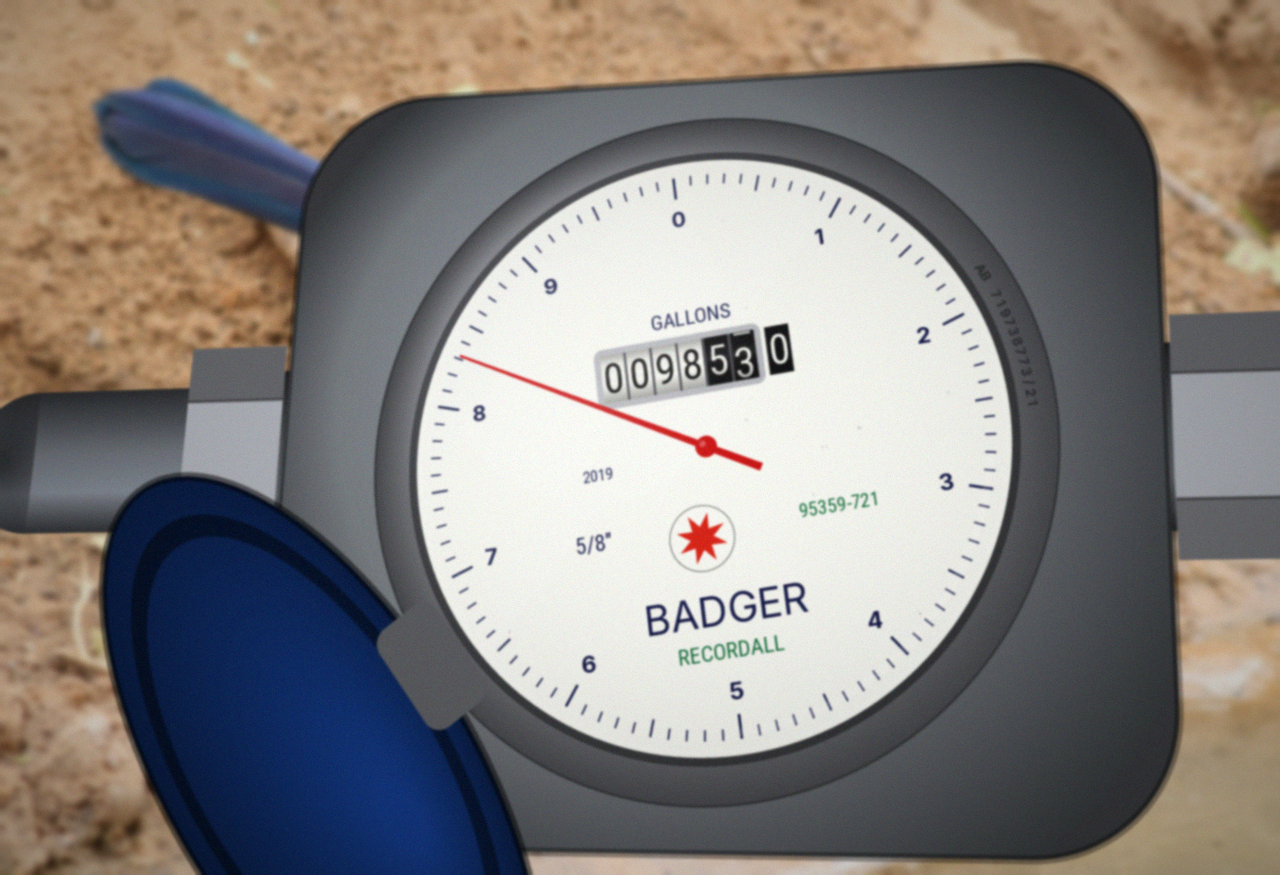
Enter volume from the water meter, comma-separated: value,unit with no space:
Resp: 98528.3,gal
